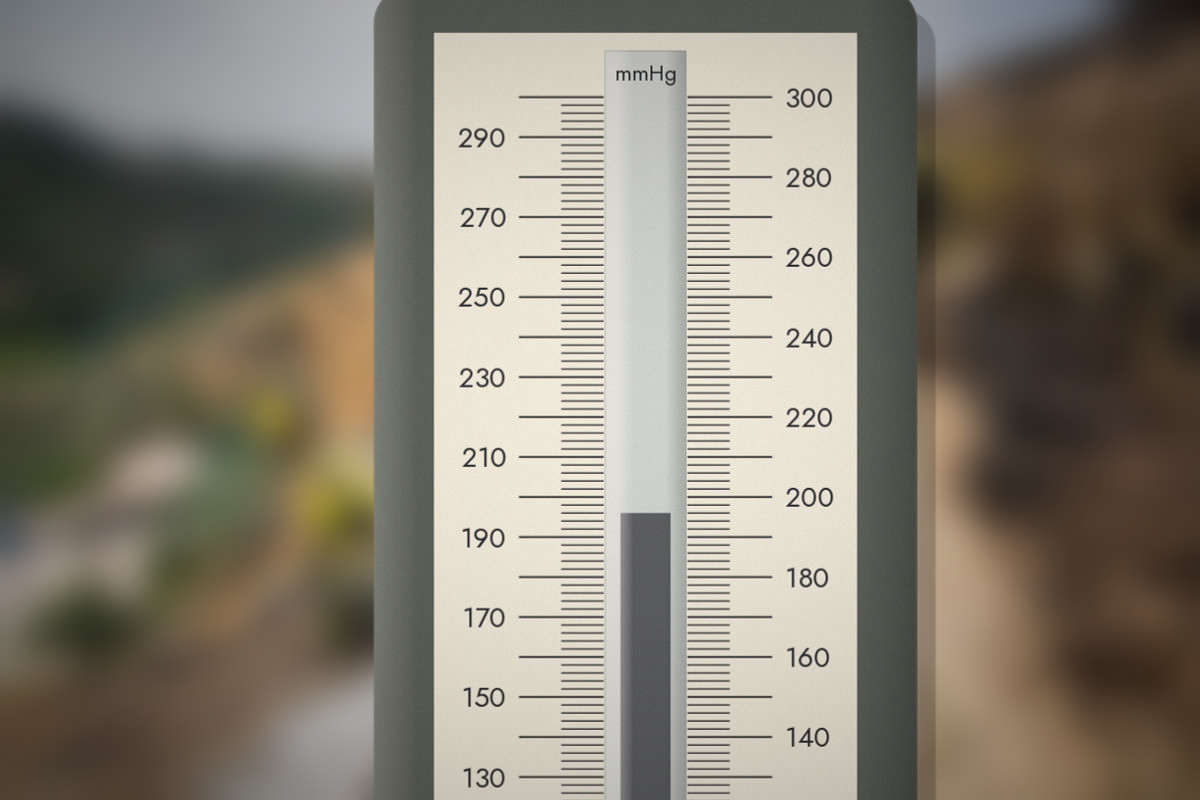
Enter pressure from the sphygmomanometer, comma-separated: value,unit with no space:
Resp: 196,mmHg
